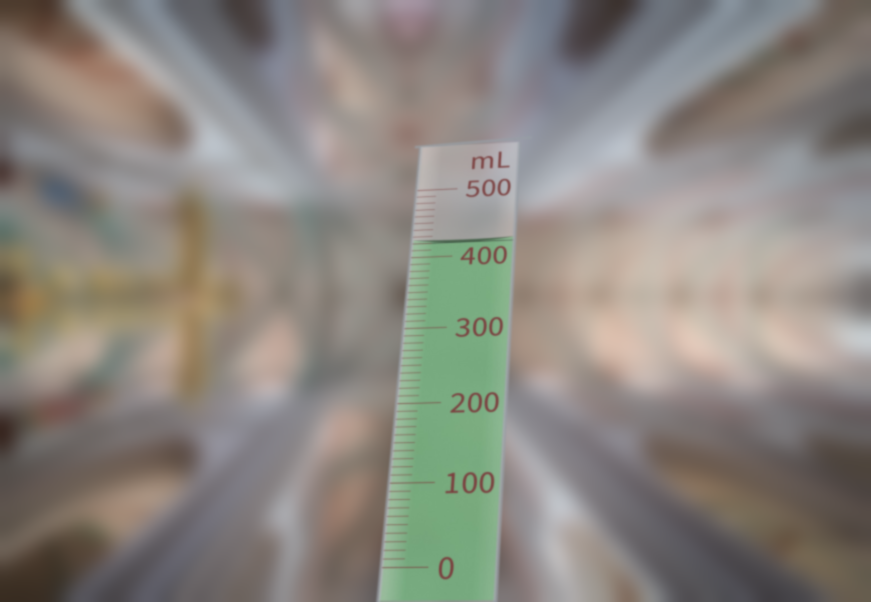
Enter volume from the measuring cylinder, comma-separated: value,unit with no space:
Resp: 420,mL
